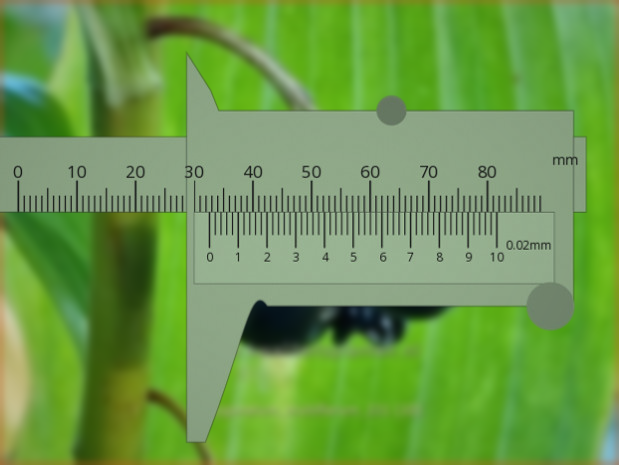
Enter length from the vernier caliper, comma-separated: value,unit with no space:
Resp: 32.6,mm
